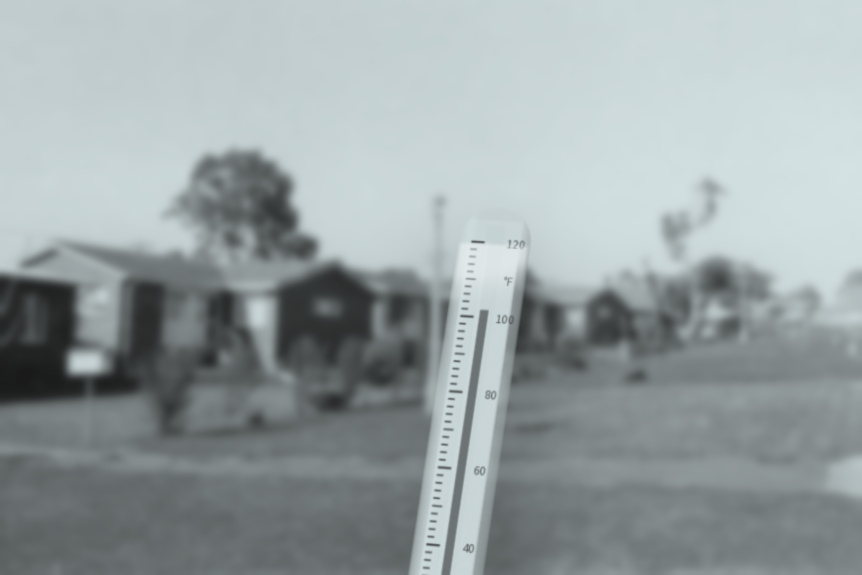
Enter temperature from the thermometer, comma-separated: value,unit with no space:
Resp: 102,°F
